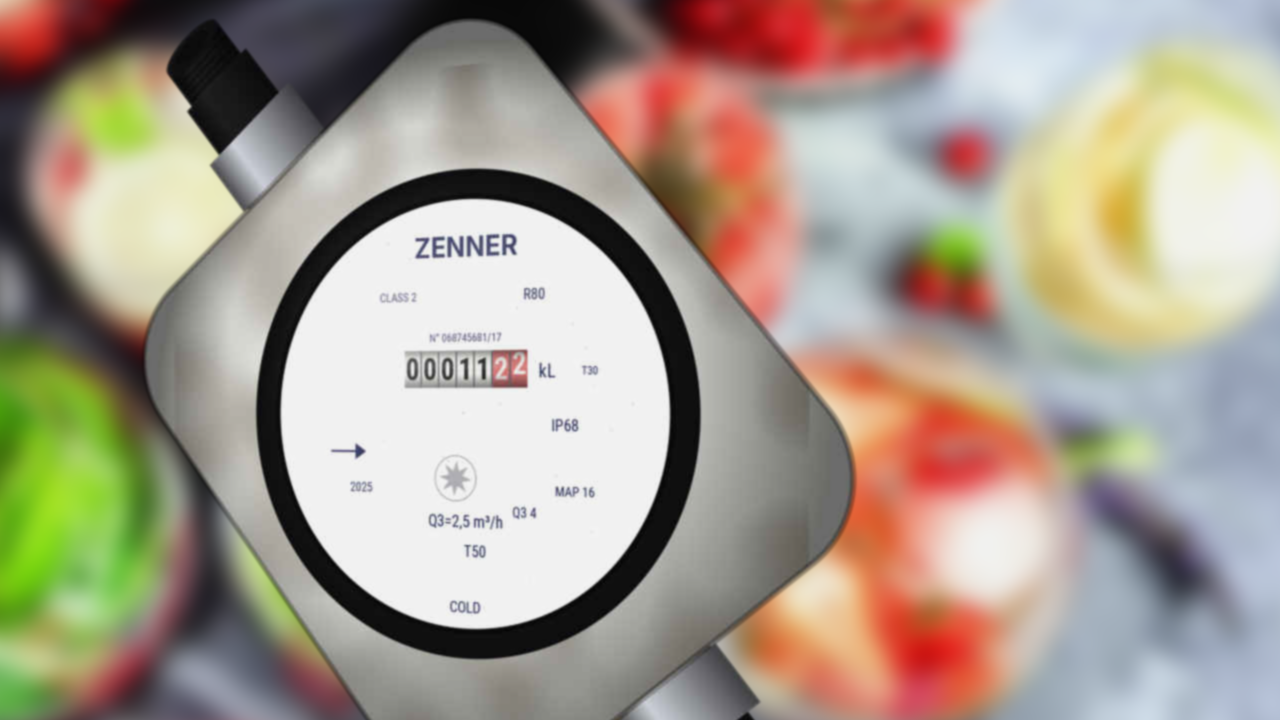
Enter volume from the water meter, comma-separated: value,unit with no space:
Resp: 11.22,kL
